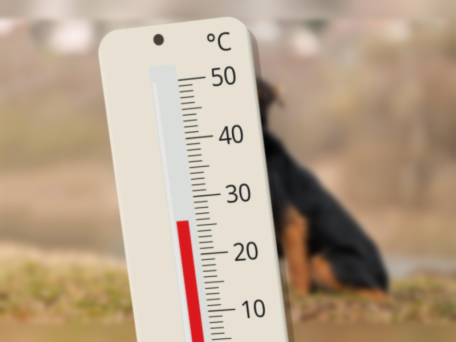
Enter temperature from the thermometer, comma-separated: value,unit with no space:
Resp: 26,°C
